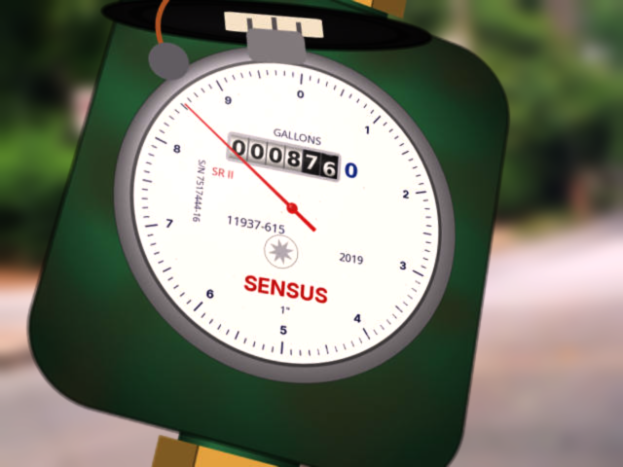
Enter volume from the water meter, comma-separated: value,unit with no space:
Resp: 8758.5,gal
